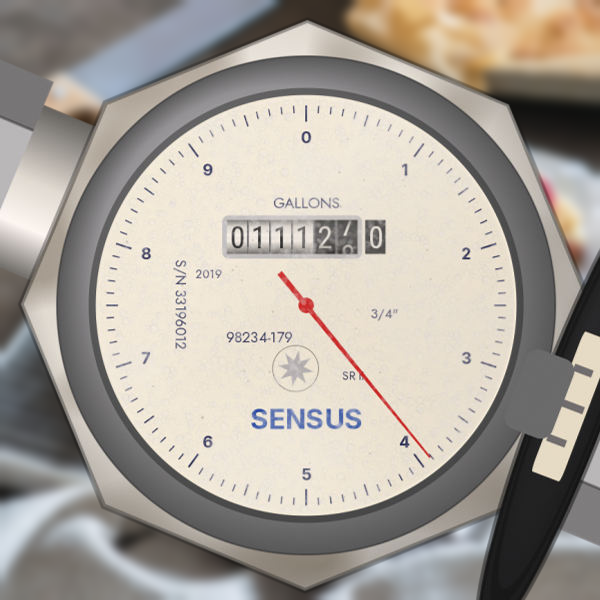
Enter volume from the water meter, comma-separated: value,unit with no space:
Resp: 111273.9,gal
